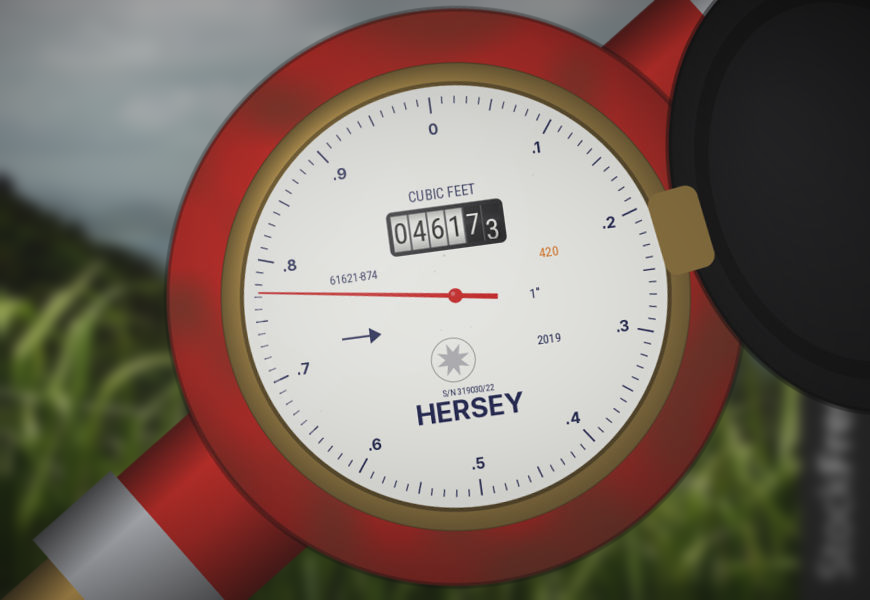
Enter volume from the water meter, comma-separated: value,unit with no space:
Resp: 46172.77,ft³
